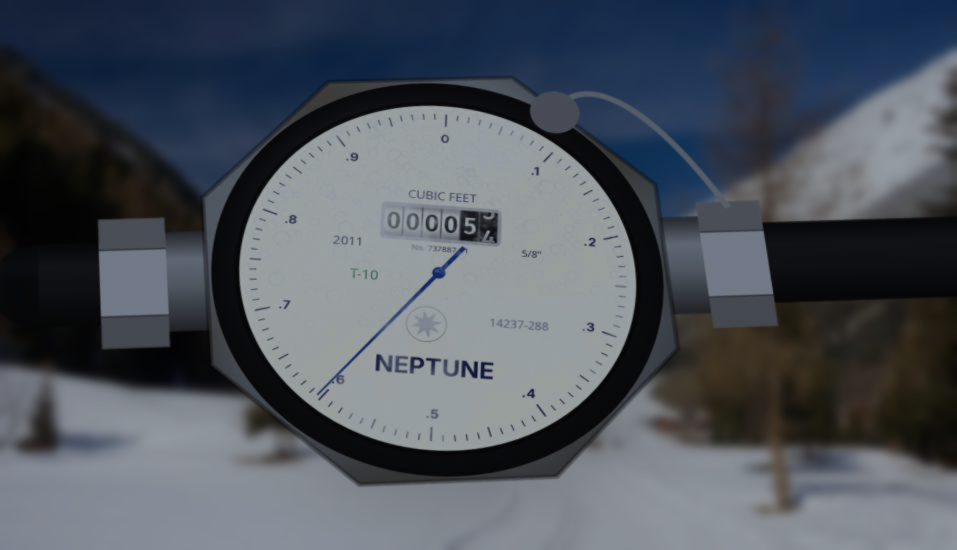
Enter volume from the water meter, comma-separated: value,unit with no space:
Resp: 53.60,ft³
